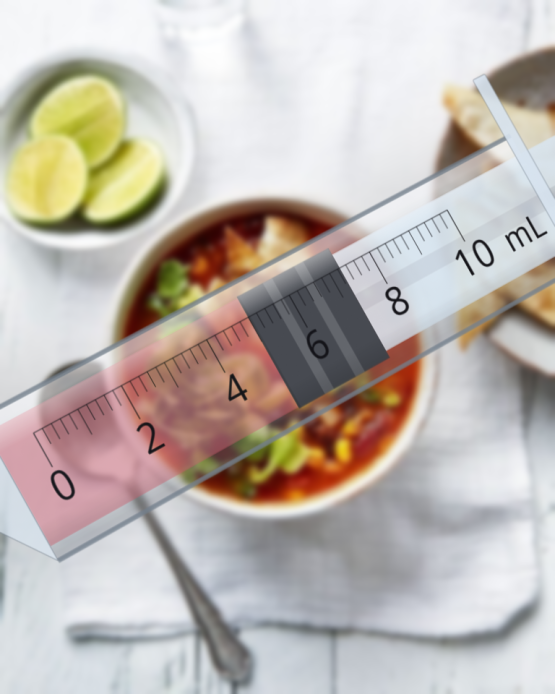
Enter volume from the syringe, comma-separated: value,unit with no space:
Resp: 5,mL
